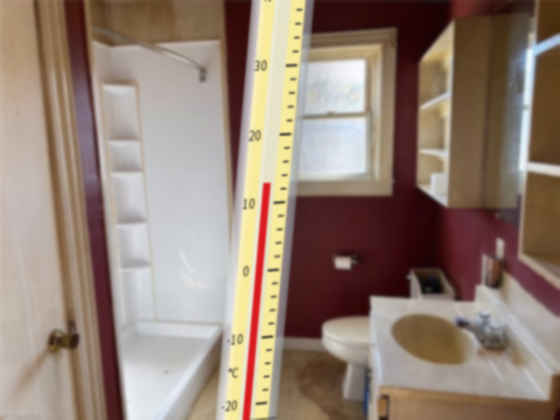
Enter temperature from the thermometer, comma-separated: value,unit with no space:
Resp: 13,°C
